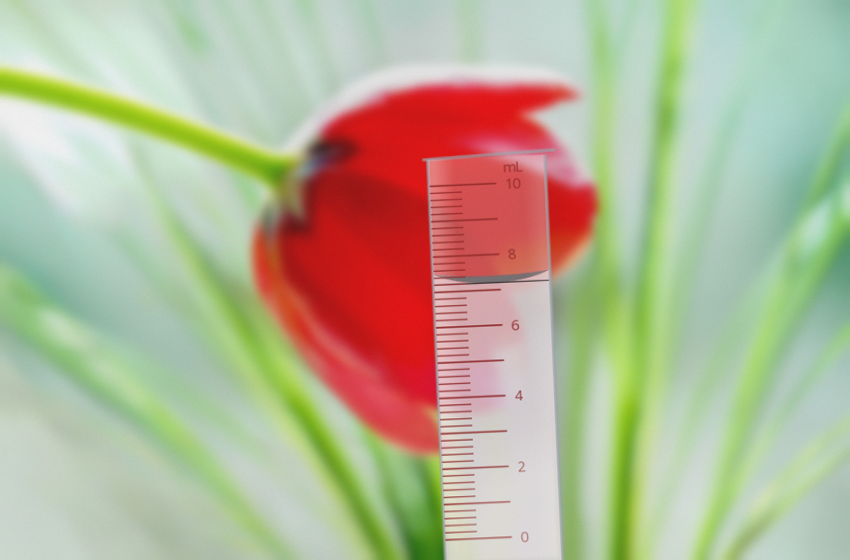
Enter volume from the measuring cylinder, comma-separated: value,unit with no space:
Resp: 7.2,mL
